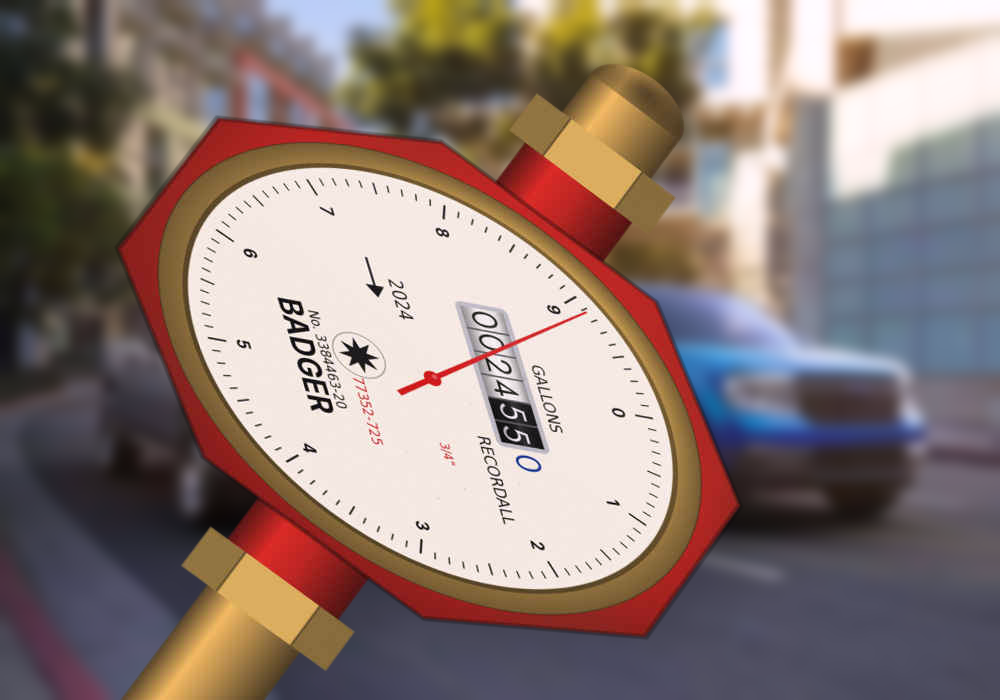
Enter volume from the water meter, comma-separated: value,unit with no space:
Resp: 24549.1,gal
